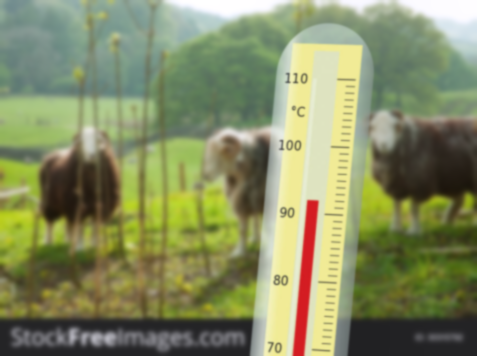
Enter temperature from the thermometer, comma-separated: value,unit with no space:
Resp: 92,°C
